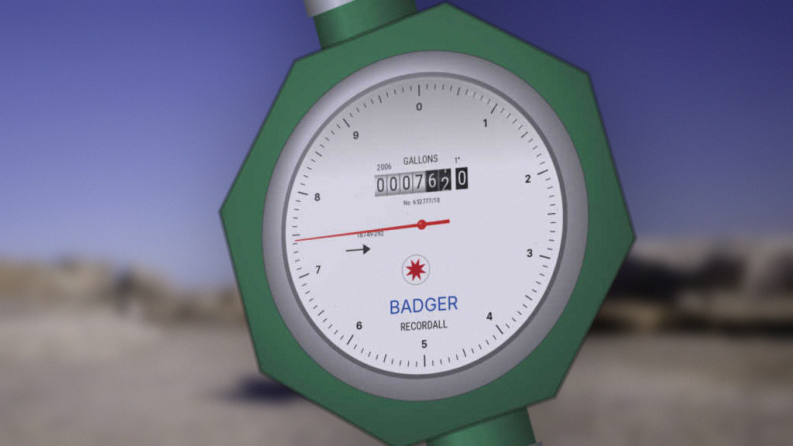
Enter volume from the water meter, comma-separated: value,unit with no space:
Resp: 7617.4,gal
